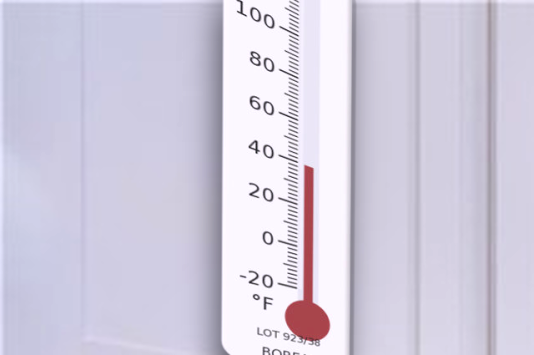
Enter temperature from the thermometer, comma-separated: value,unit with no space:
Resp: 40,°F
